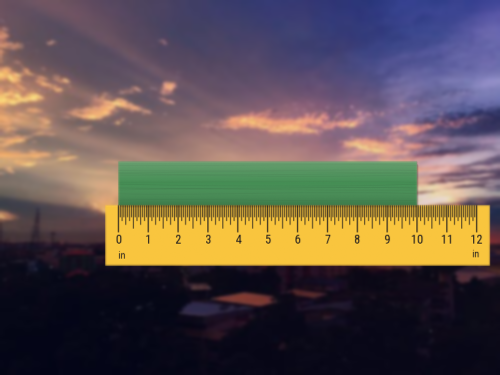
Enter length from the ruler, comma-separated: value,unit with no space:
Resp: 10,in
